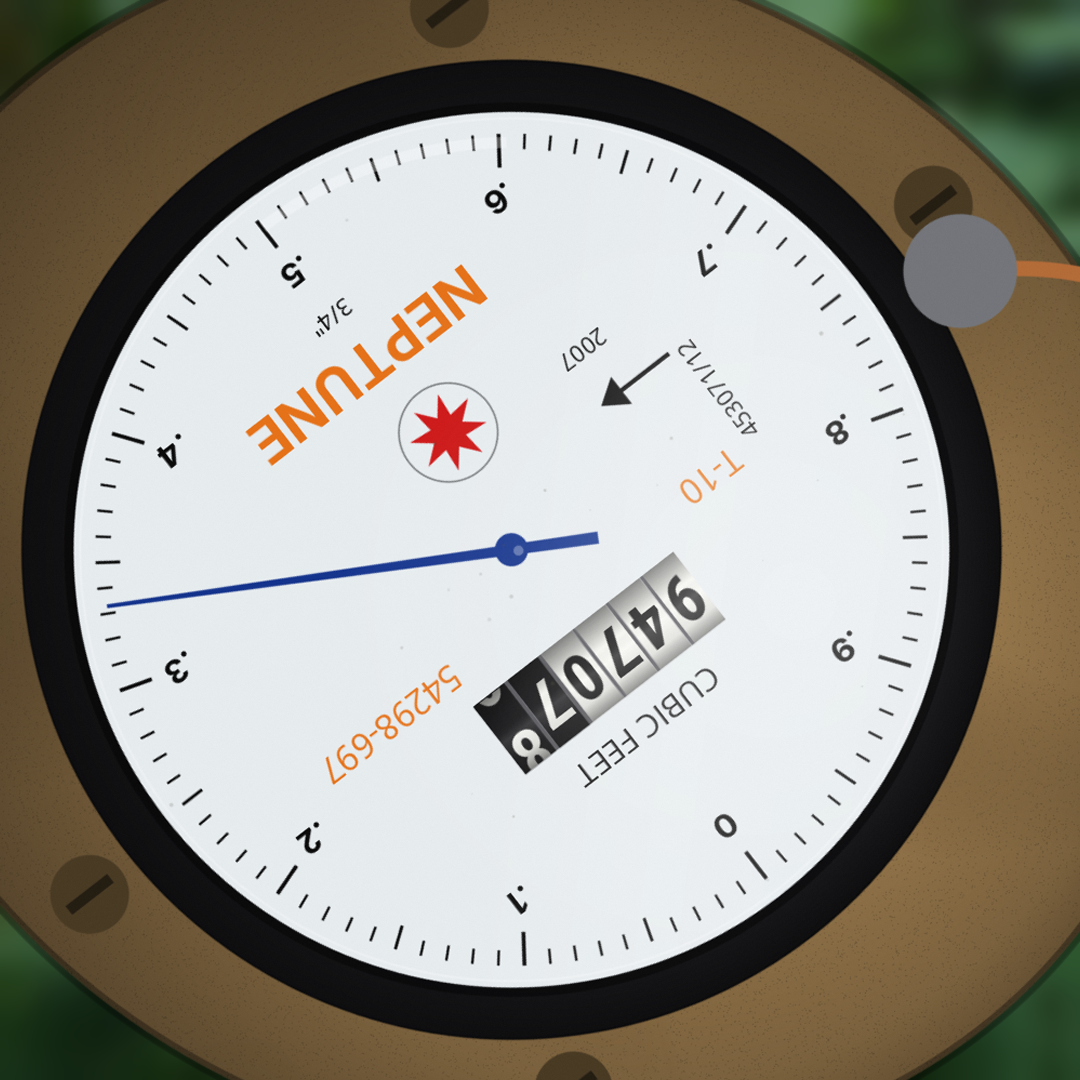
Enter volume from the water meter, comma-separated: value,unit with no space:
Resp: 947078.33,ft³
